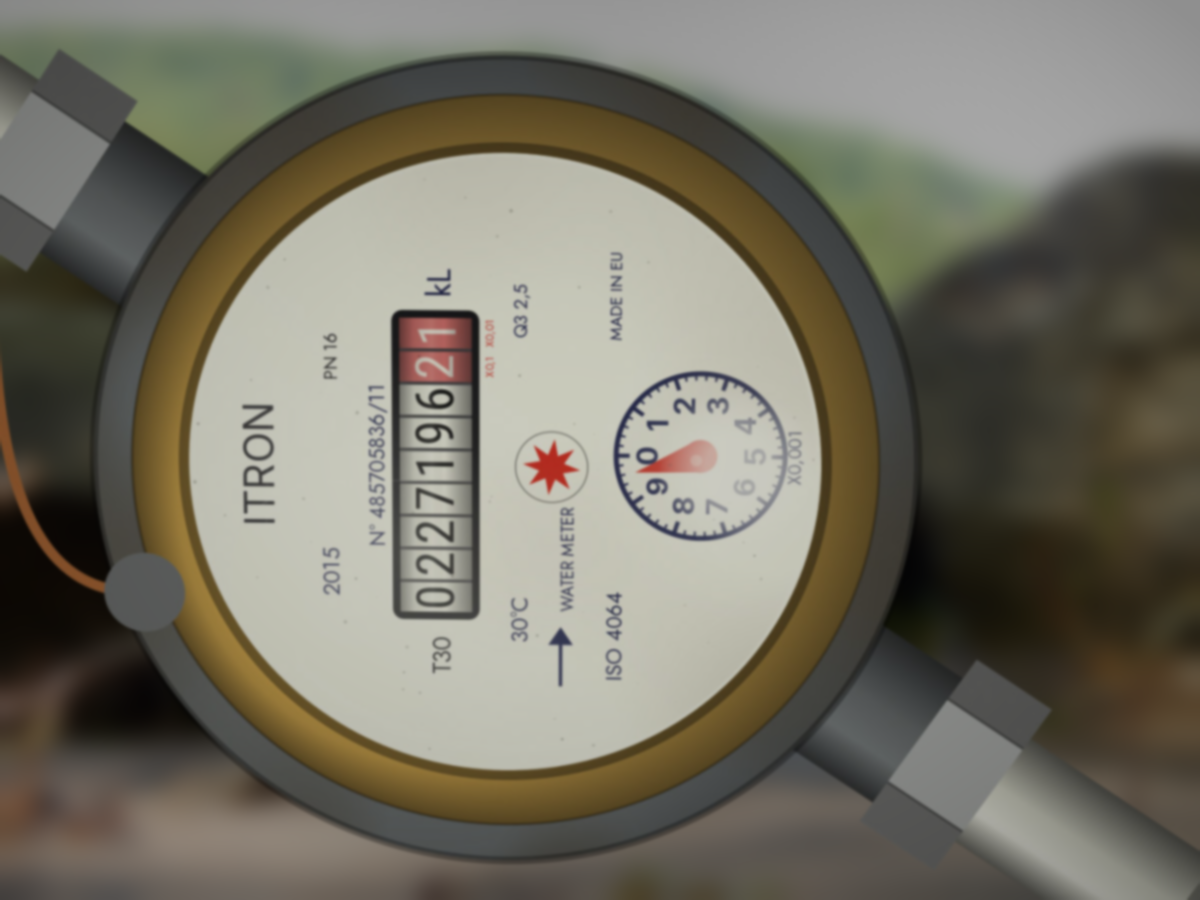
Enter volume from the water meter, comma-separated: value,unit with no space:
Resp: 227196.209,kL
